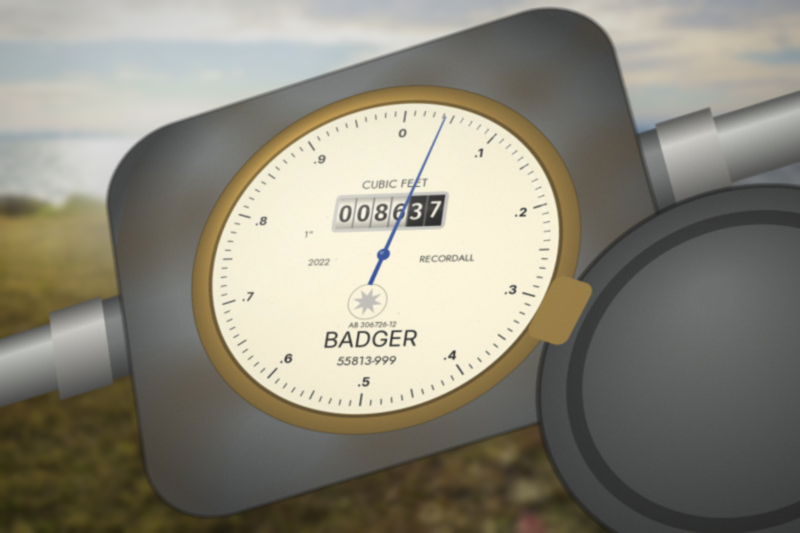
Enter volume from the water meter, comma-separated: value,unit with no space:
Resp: 8637.04,ft³
